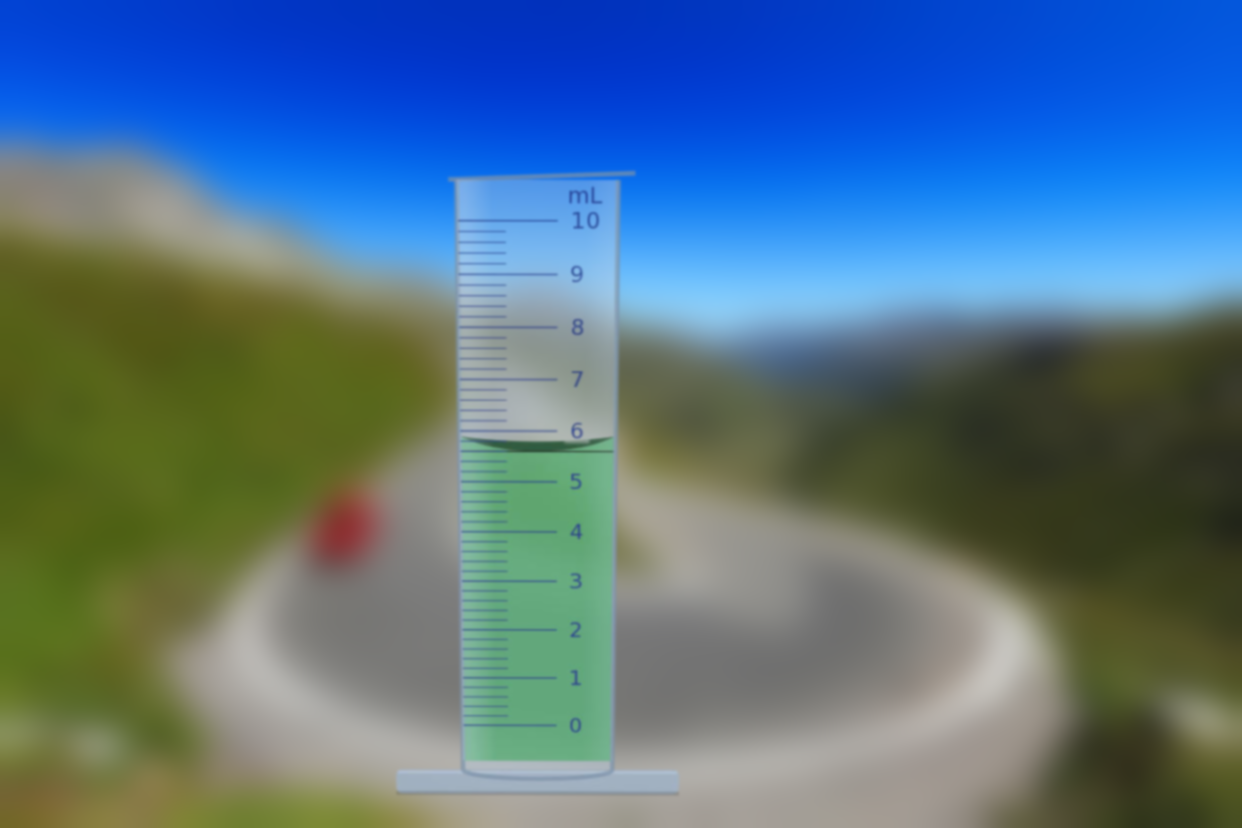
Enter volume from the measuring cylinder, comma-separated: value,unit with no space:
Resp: 5.6,mL
